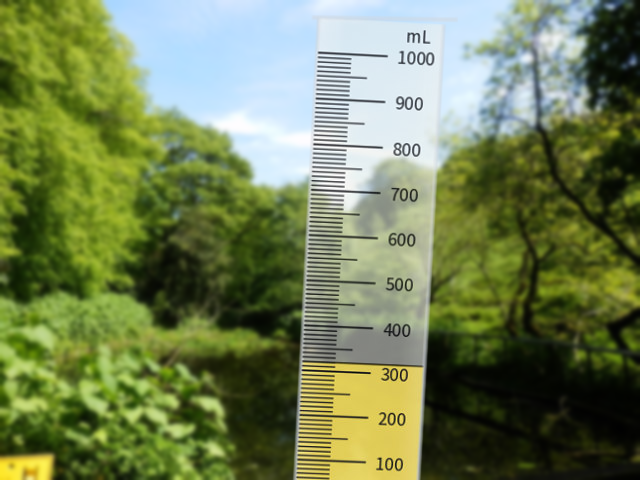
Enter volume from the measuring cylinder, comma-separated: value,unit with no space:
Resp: 320,mL
